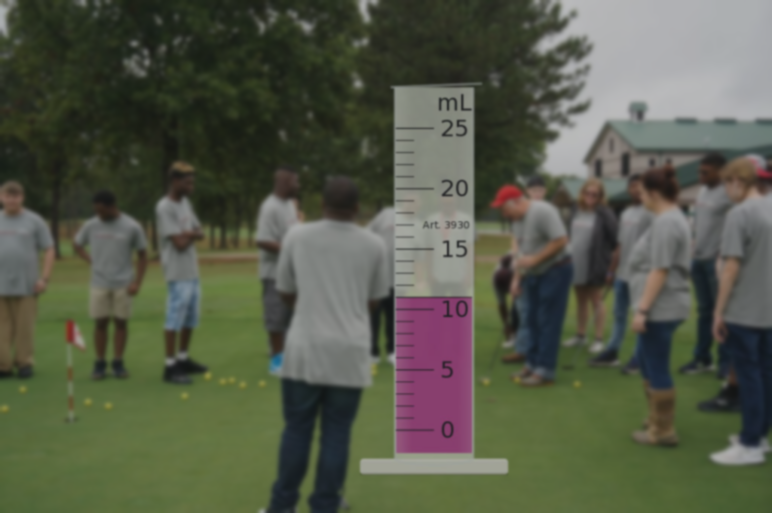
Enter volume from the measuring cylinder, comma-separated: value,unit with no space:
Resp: 11,mL
